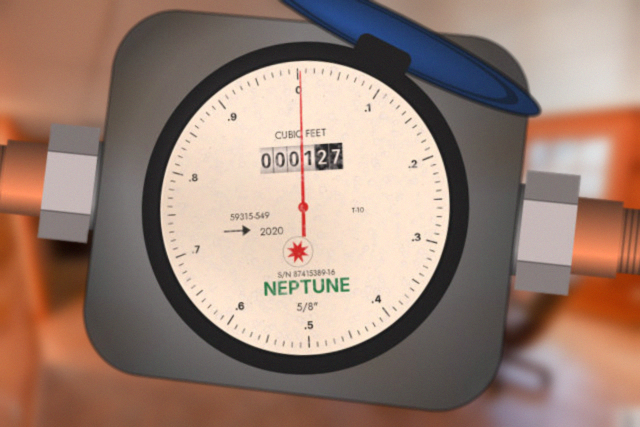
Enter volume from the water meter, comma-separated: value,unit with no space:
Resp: 127.00,ft³
